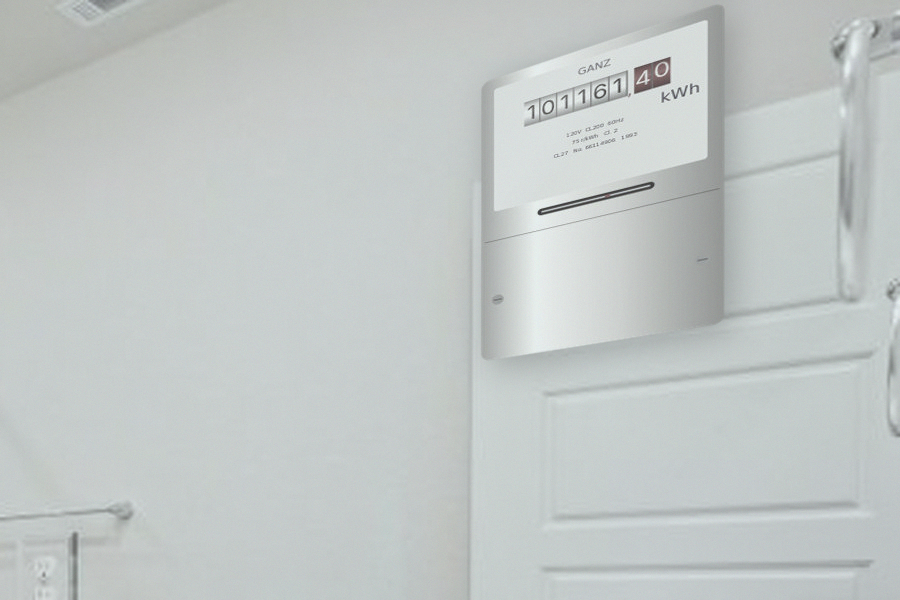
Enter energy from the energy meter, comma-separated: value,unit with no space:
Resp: 101161.40,kWh
